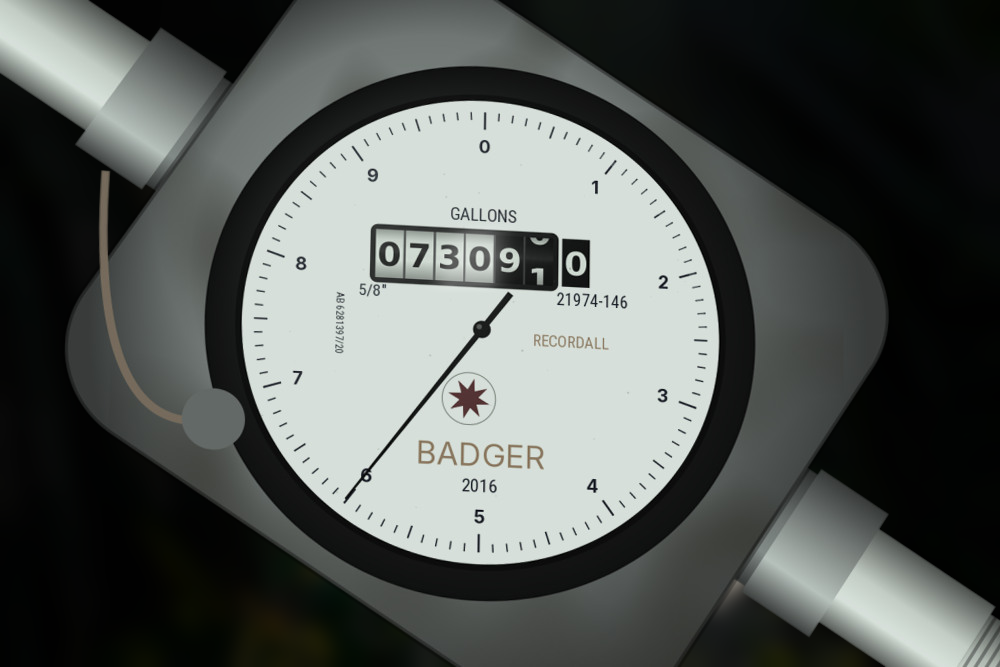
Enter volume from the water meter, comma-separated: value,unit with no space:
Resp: 730906.0,gal
